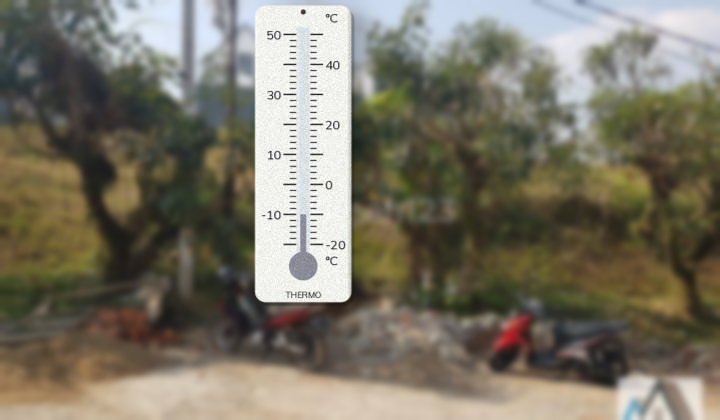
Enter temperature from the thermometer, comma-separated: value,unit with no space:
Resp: -10,°C
